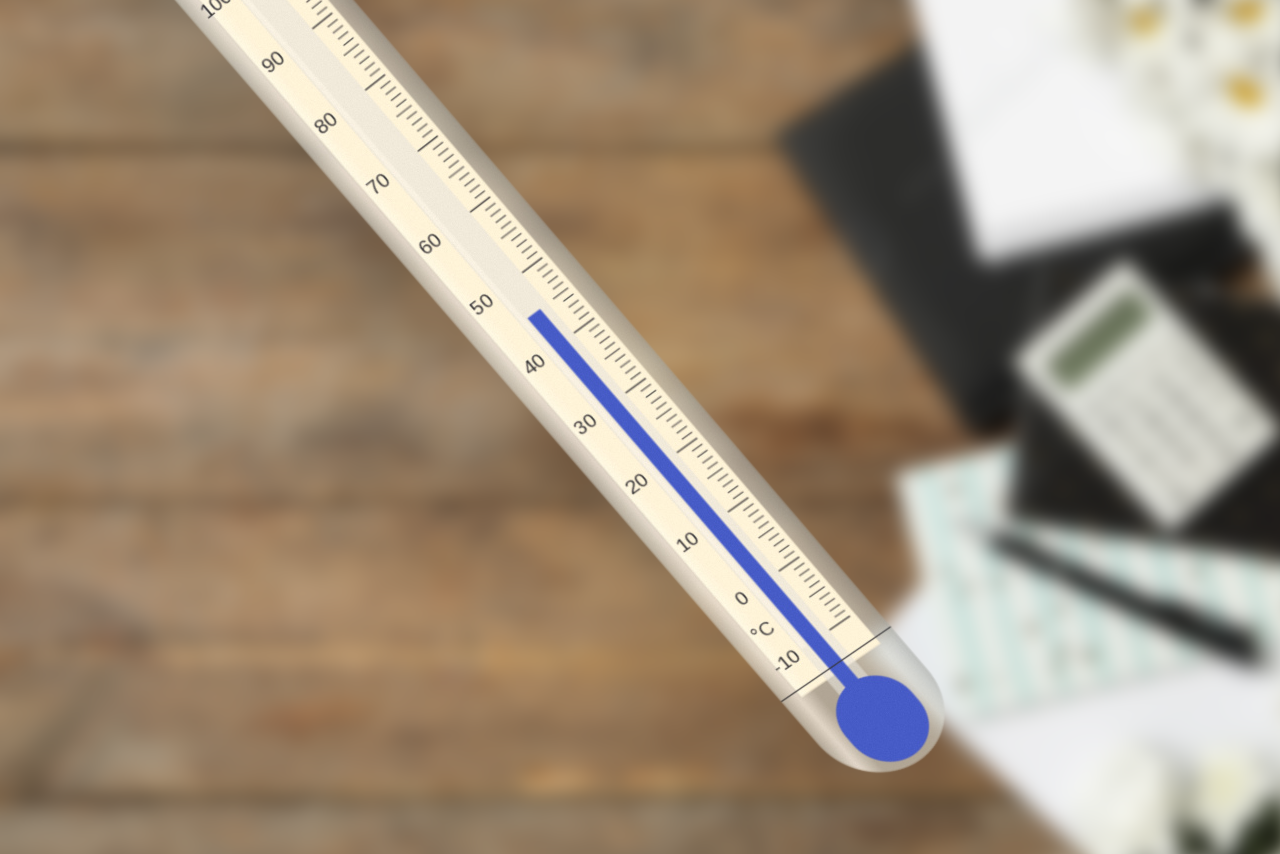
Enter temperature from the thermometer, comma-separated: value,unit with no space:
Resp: 45,°C
